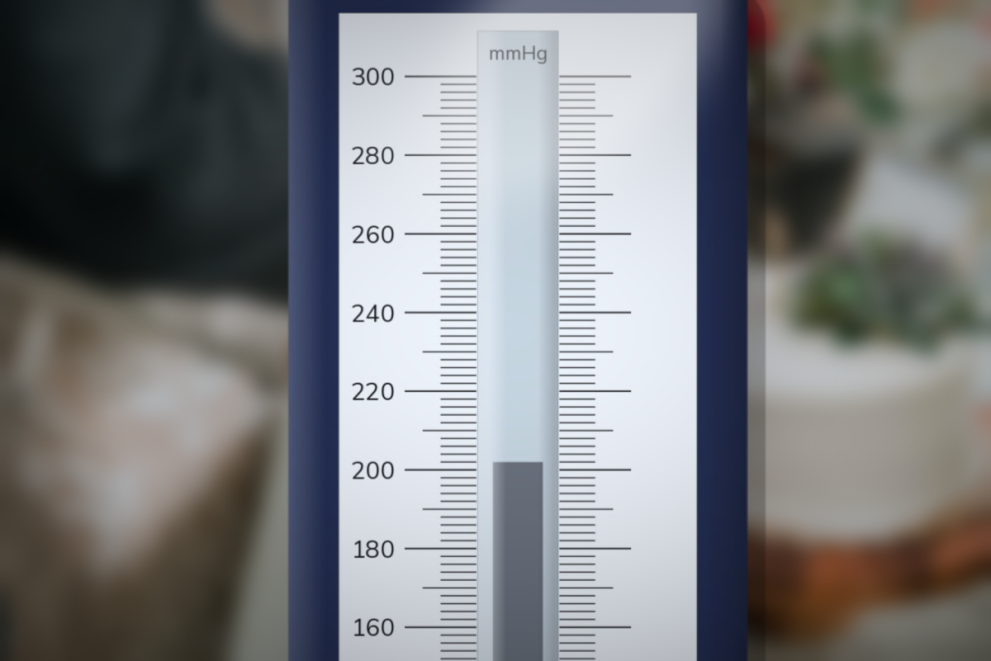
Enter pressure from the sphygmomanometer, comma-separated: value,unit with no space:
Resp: 202,mmHg
